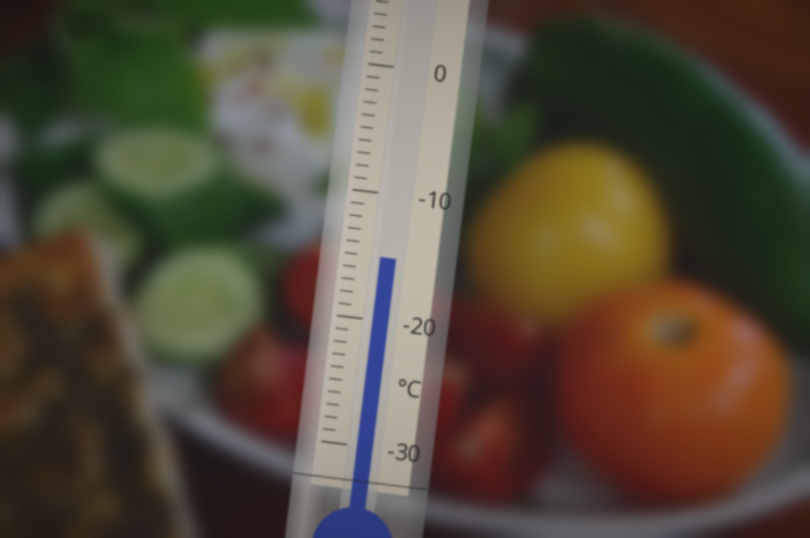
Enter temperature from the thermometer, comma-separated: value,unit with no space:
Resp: -15,°C
